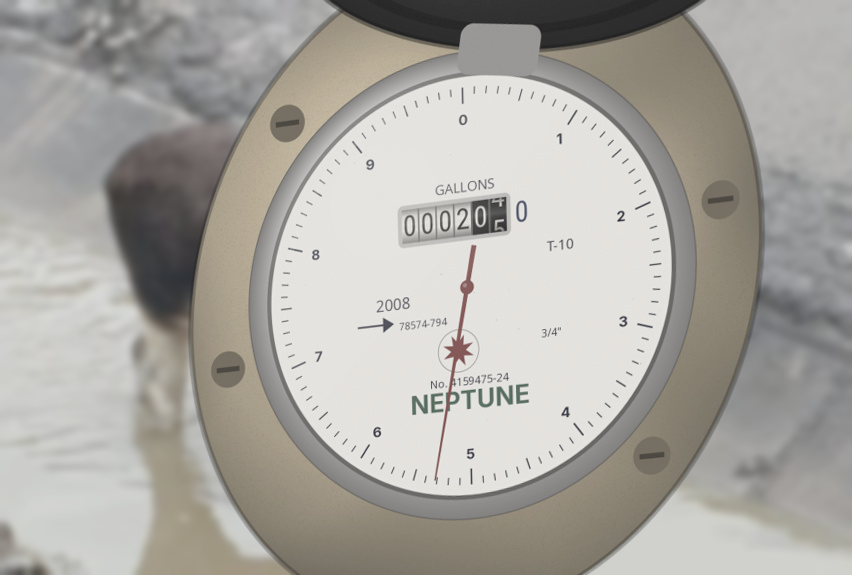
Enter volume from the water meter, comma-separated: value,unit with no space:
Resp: 2045.3,gal
